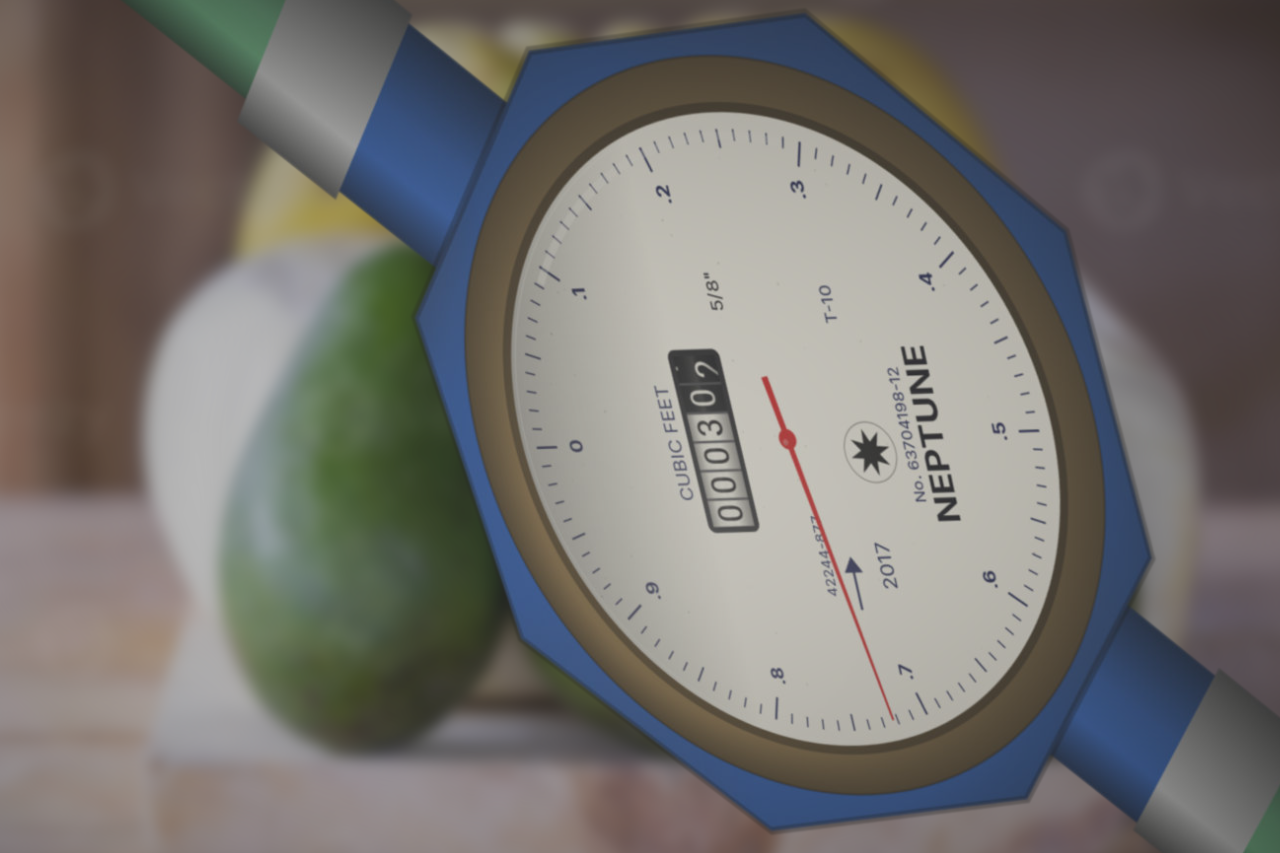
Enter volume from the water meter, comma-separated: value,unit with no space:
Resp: 301.72,ft³
